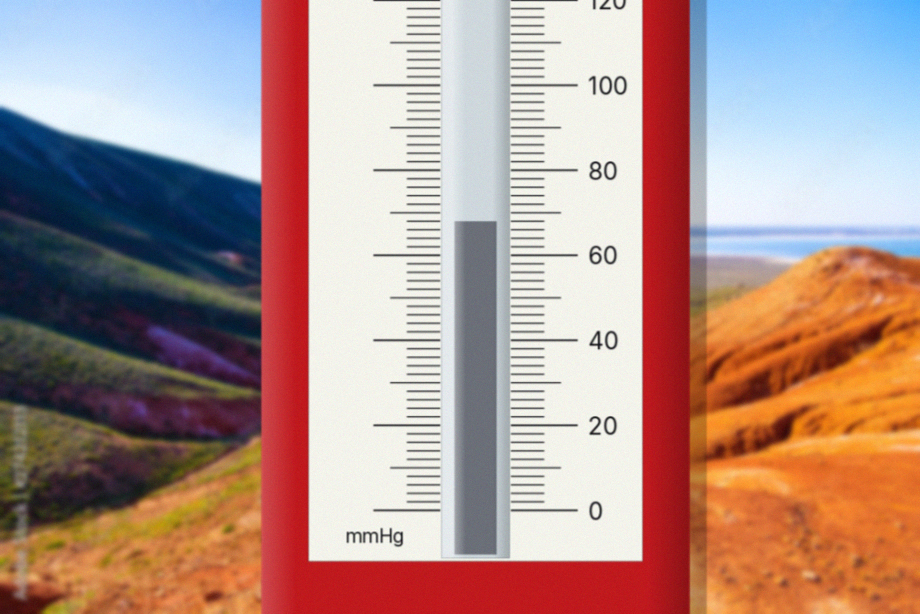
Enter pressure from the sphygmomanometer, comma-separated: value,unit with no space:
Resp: 68,mmHg
